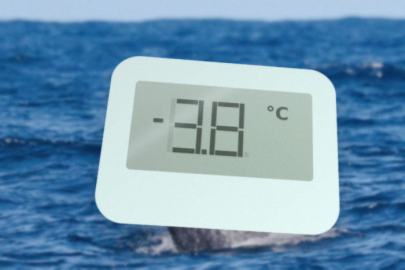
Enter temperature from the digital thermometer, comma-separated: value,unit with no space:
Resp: -3.8,°C
